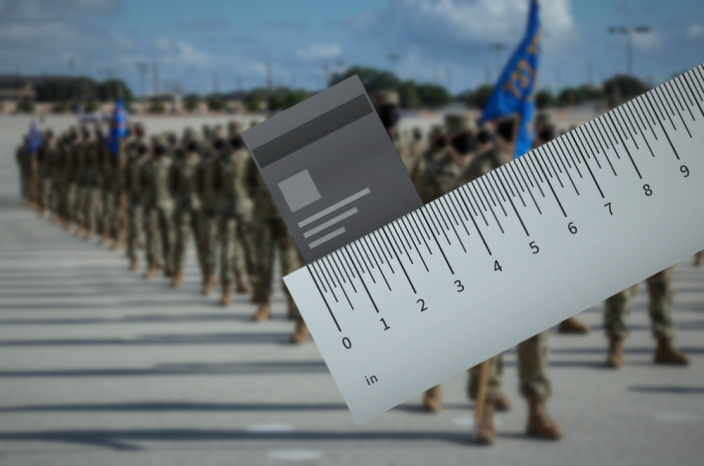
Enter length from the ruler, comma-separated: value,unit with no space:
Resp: 3.125,in
